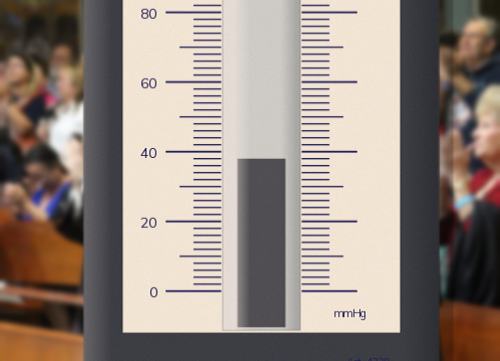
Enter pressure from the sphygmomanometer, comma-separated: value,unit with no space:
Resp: 38,mmHg
